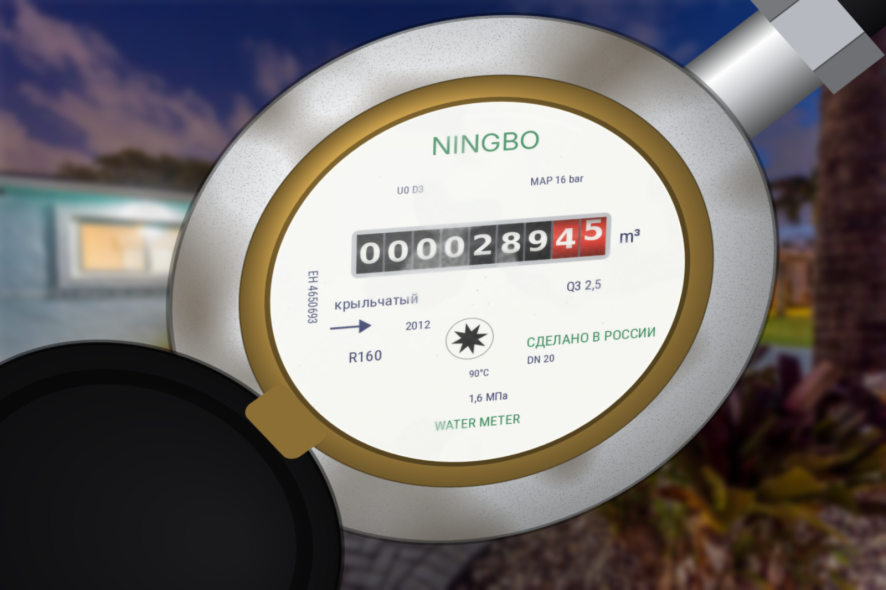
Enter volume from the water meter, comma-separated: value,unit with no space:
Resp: 289.45,m³
